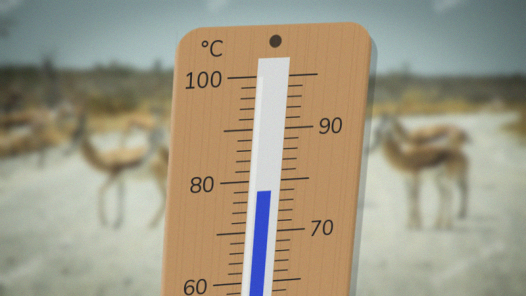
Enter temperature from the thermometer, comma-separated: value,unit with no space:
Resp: 78,°C
